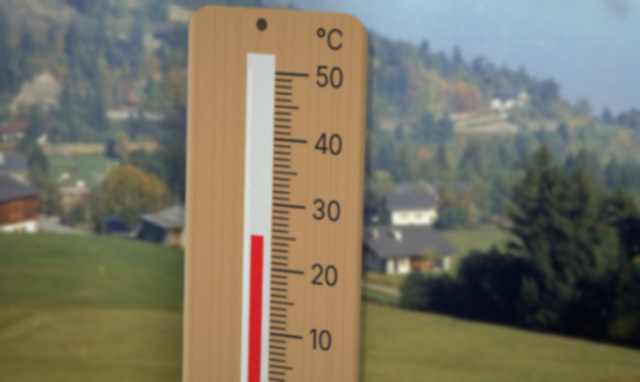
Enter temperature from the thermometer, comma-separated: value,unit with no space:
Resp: 25,°C
